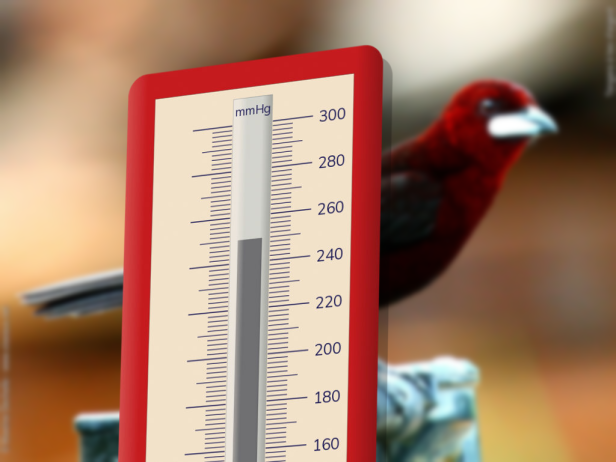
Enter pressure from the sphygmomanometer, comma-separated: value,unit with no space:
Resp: 250,mmHg
